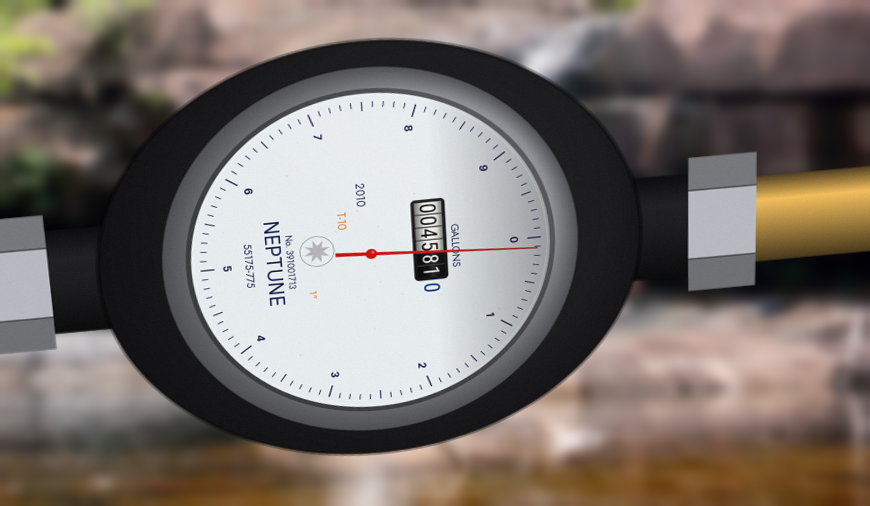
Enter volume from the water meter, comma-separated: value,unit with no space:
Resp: 45810.1,gal
